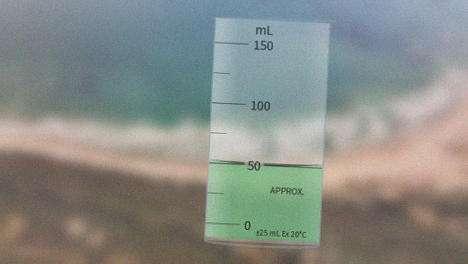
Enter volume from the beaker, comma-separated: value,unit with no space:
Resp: 50,mL
